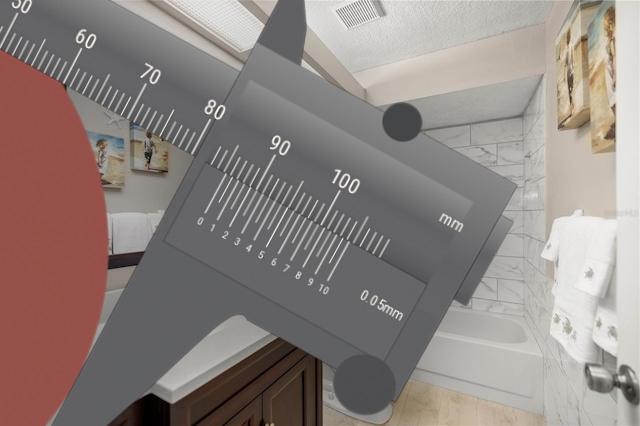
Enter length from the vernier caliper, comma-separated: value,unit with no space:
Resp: 85.4,mm
